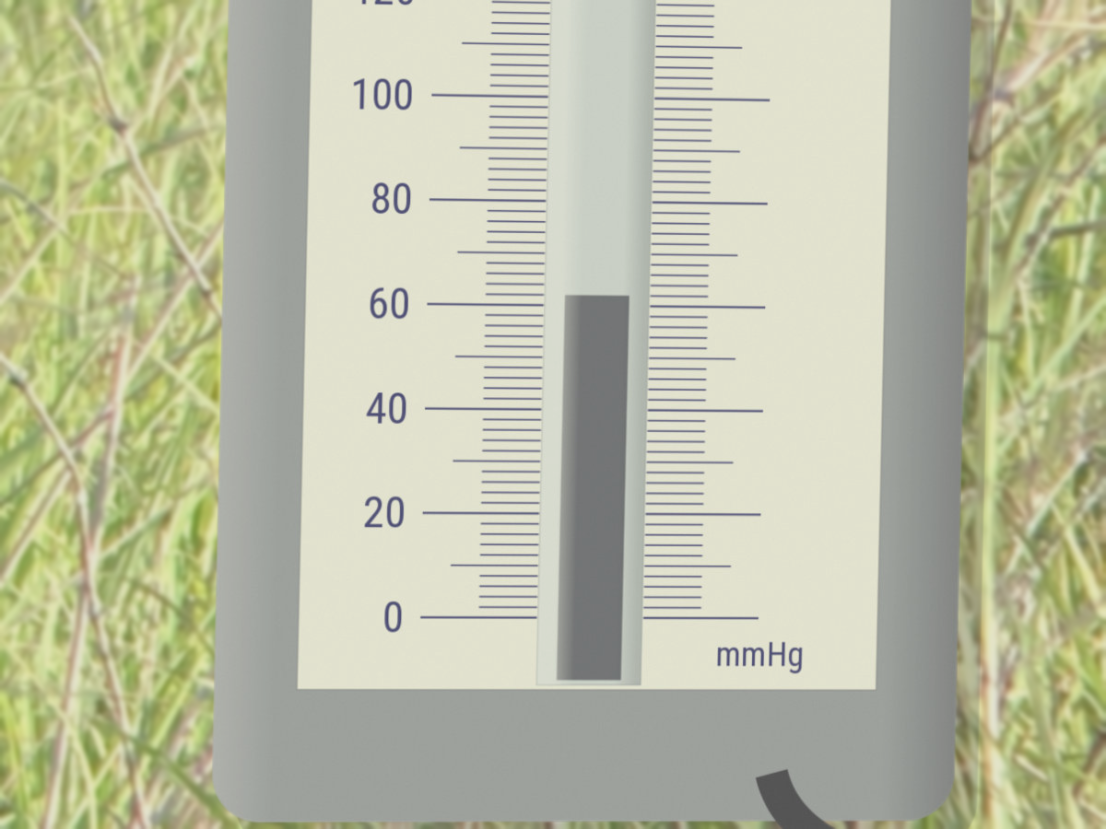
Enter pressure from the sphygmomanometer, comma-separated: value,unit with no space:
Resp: 62,mmHg
